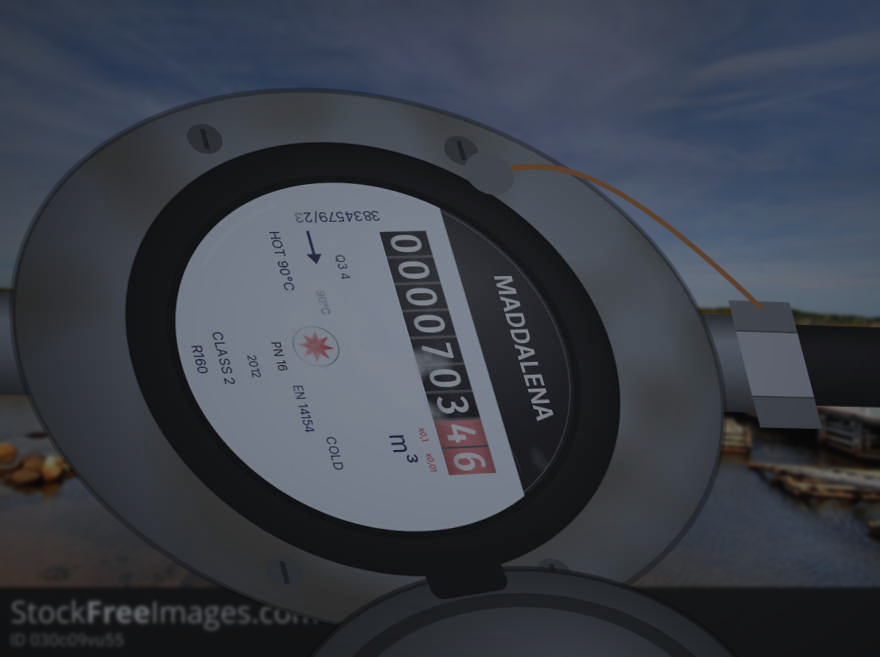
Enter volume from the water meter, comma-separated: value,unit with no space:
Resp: 703.46,m³
